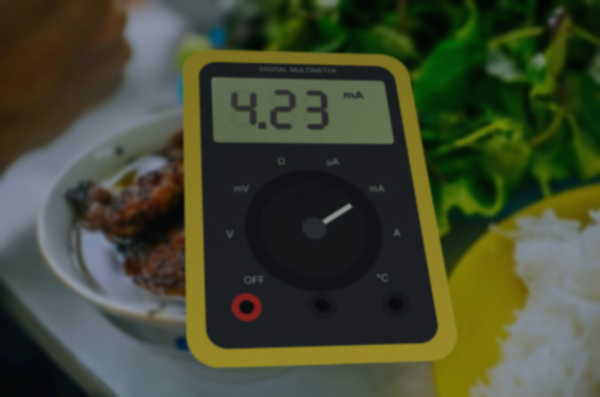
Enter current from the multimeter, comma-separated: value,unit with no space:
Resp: 4.23,mA
